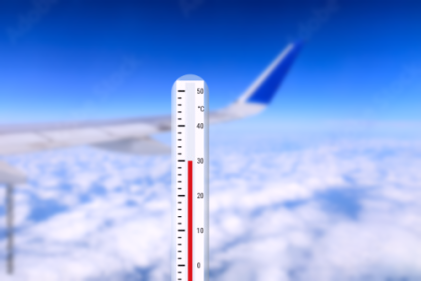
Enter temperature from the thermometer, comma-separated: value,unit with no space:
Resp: 30,°C
